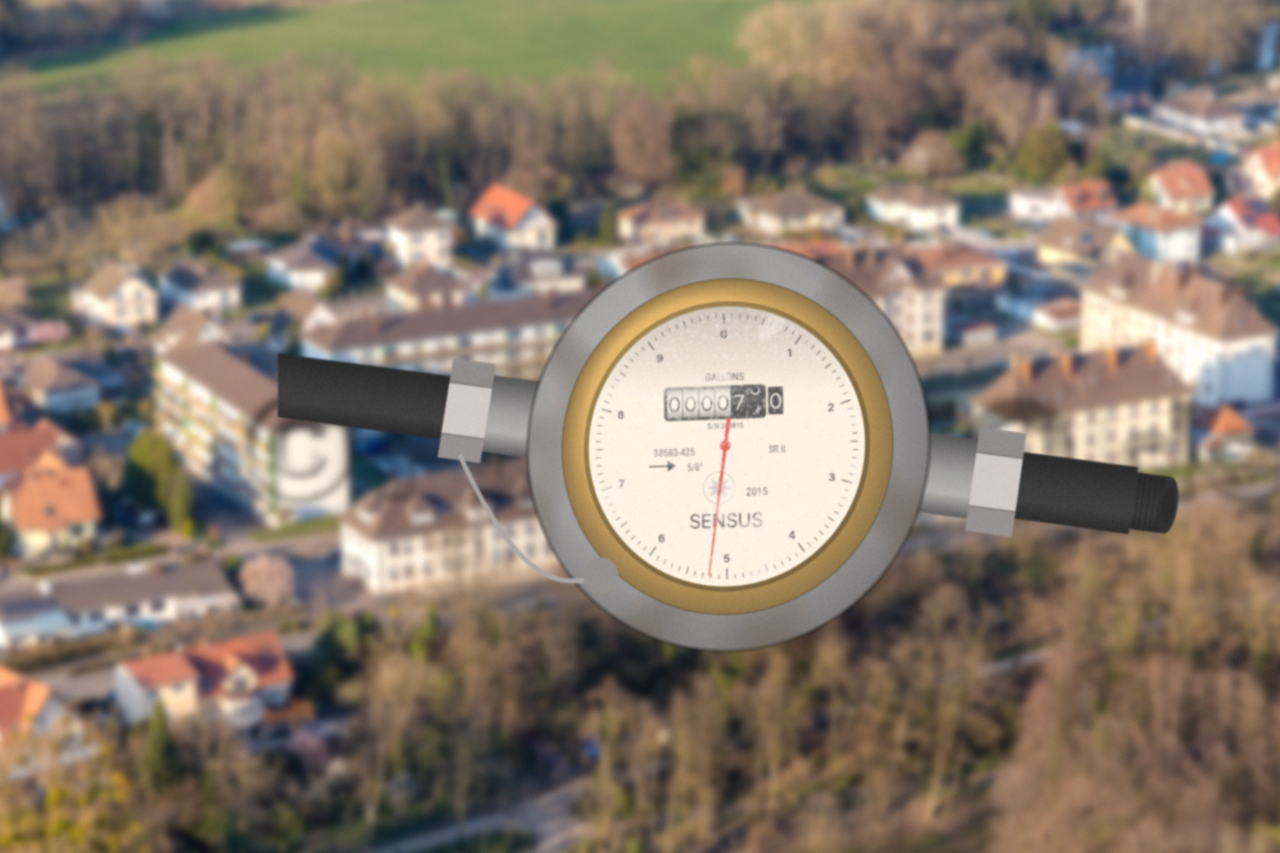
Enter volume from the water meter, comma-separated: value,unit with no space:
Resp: 735.2,gal
